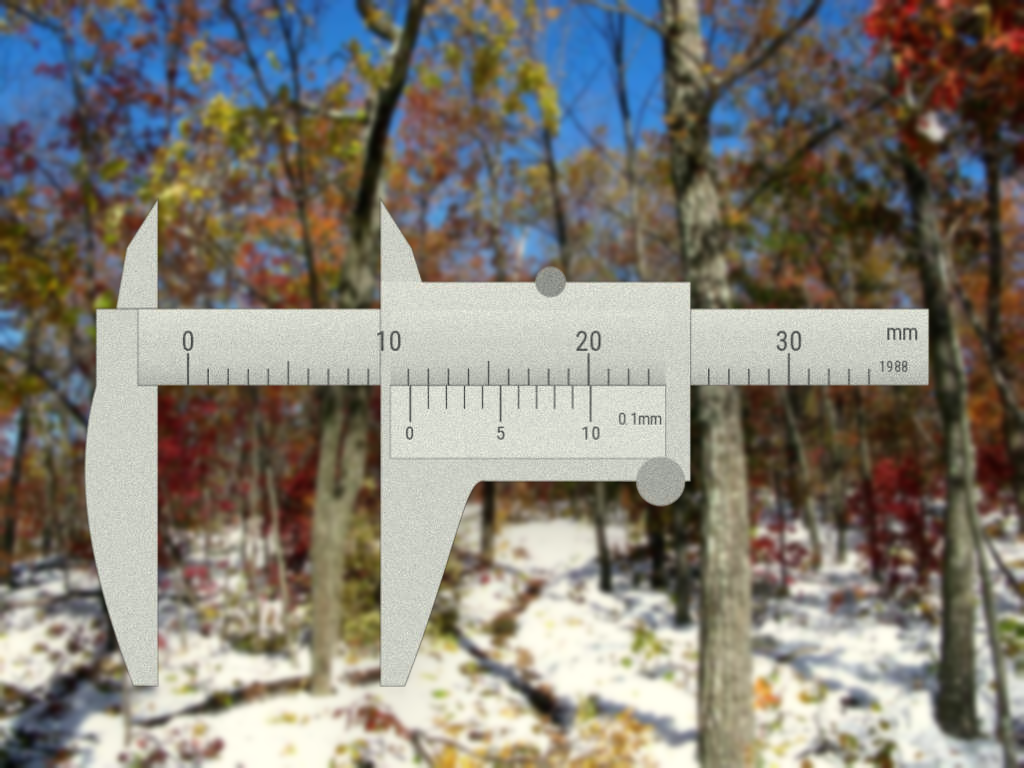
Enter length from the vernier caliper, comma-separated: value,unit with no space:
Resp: 11.1,mm
